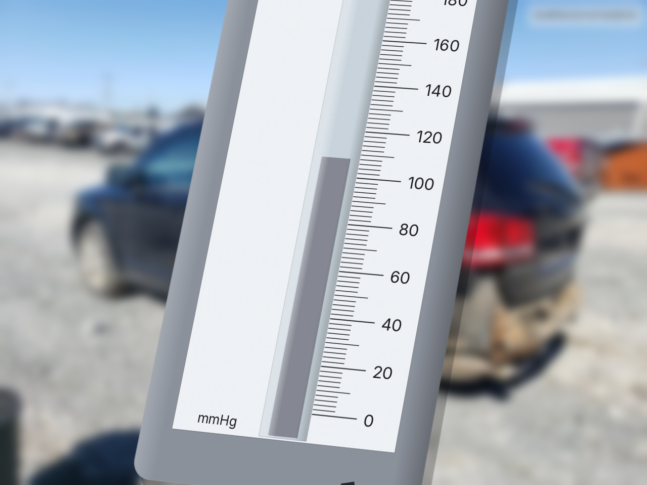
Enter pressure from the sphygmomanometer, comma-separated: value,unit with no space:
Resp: 108,mmHg
